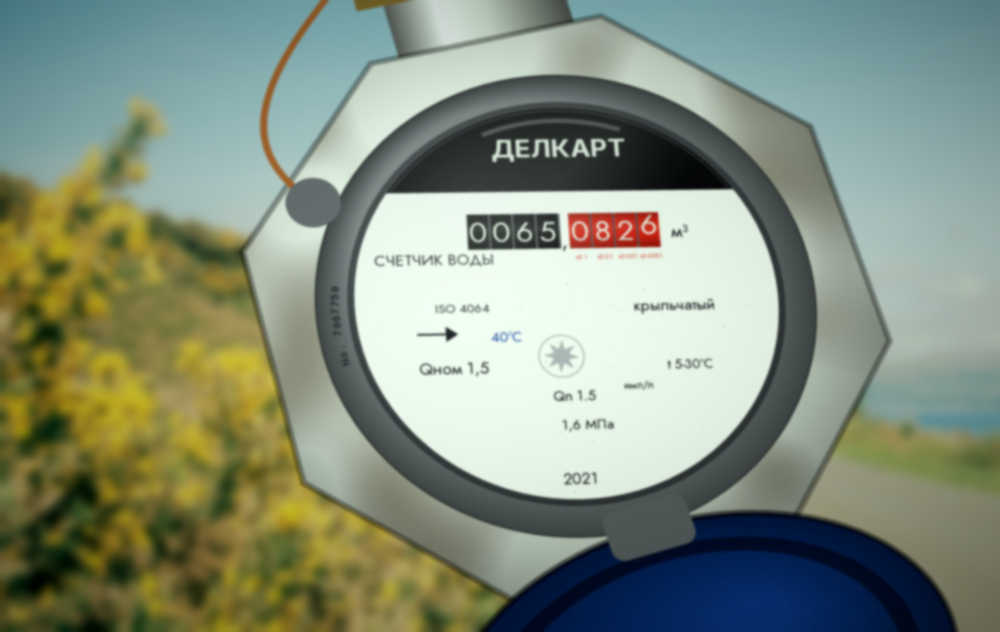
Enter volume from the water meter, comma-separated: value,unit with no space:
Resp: 65.0826,m³
